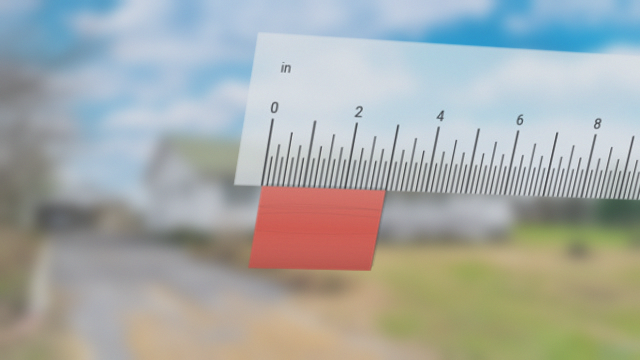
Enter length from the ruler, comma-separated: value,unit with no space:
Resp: 3,in
